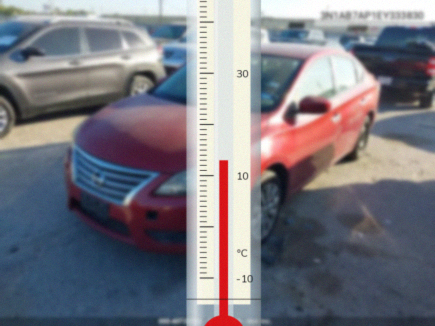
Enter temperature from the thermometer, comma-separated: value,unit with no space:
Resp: 13,°C
